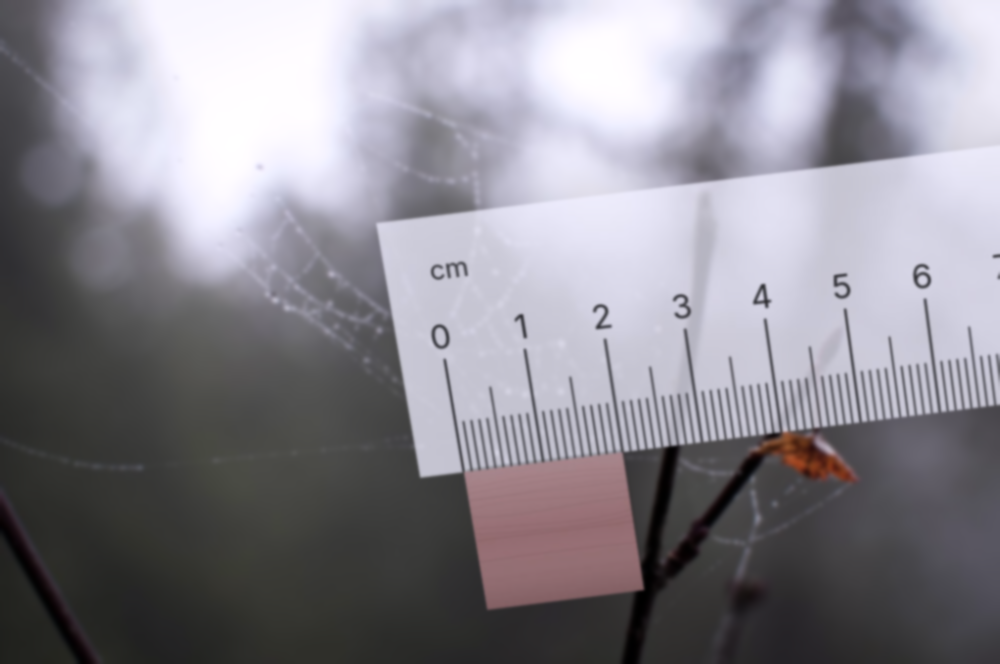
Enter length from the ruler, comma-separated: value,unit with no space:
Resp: 2,cm
